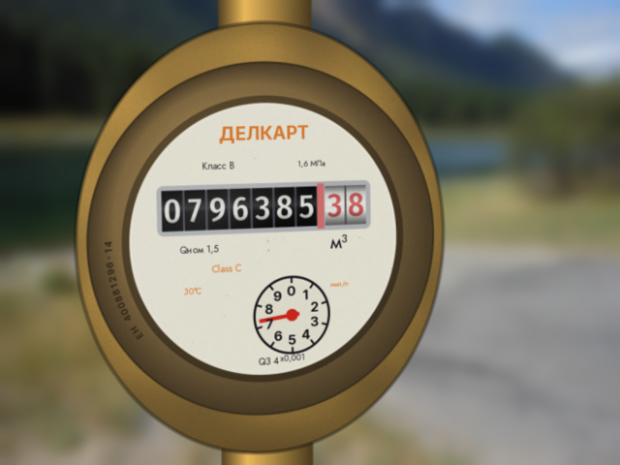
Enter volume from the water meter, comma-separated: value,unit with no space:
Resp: 796385.387,m³
